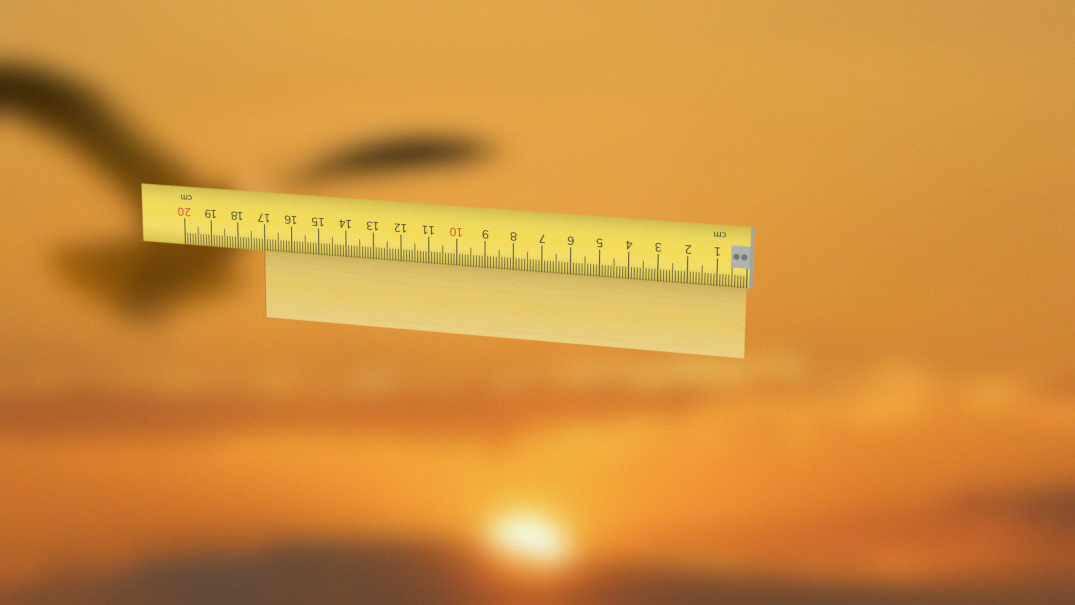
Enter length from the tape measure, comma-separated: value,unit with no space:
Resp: 17,cm
